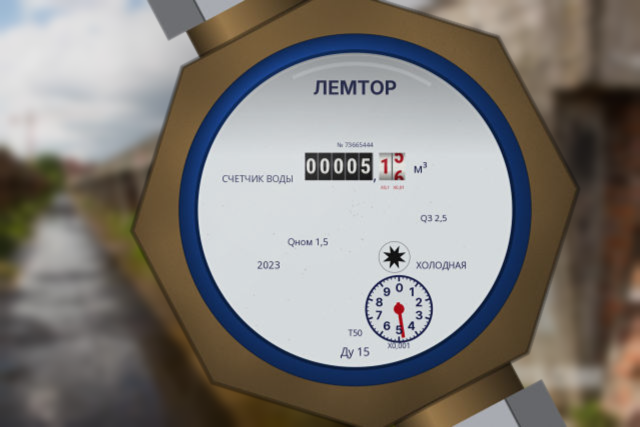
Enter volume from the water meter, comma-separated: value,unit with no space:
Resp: 5.154,m³
